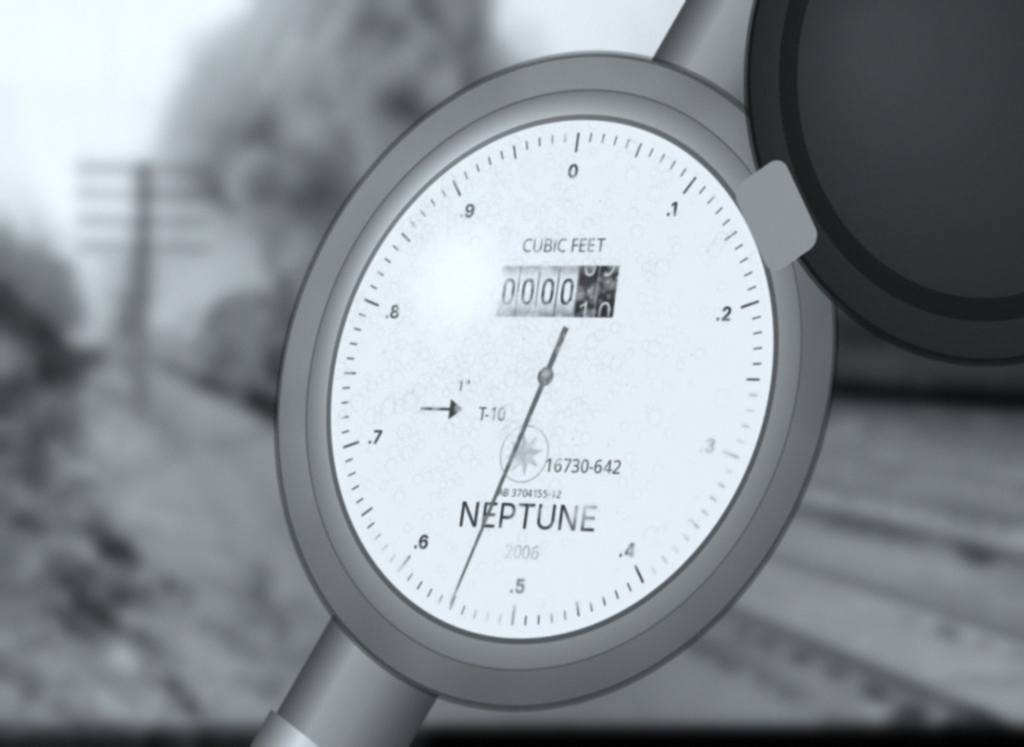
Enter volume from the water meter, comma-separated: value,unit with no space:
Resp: 9.55,ft³
